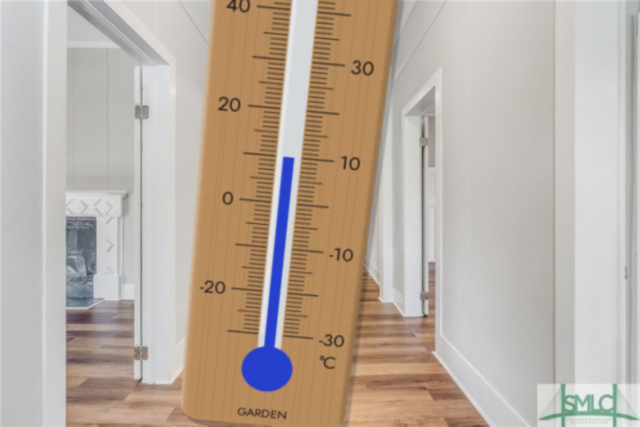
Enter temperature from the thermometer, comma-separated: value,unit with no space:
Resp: 10,°C
